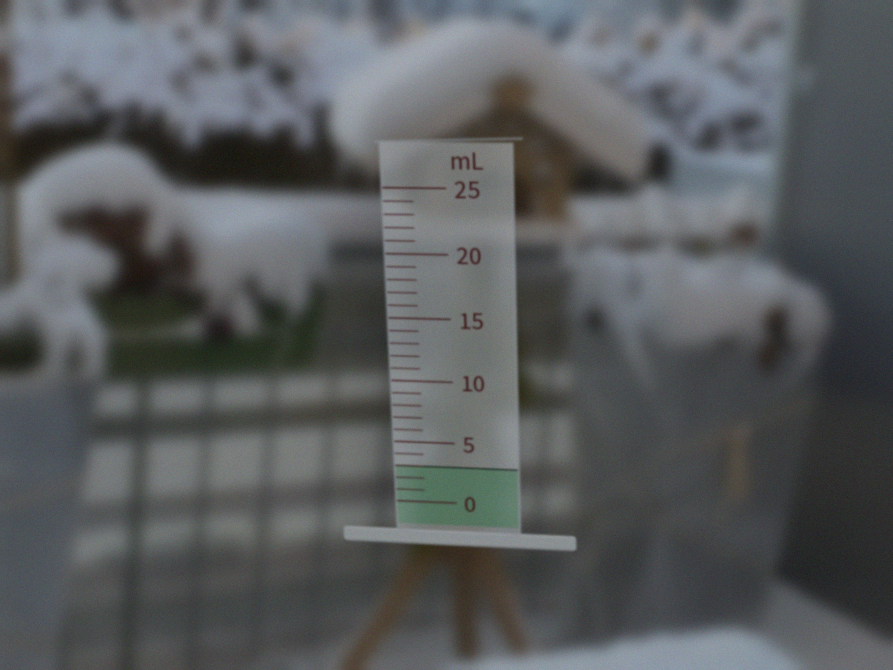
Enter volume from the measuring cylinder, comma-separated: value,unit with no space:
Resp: 3,mL
